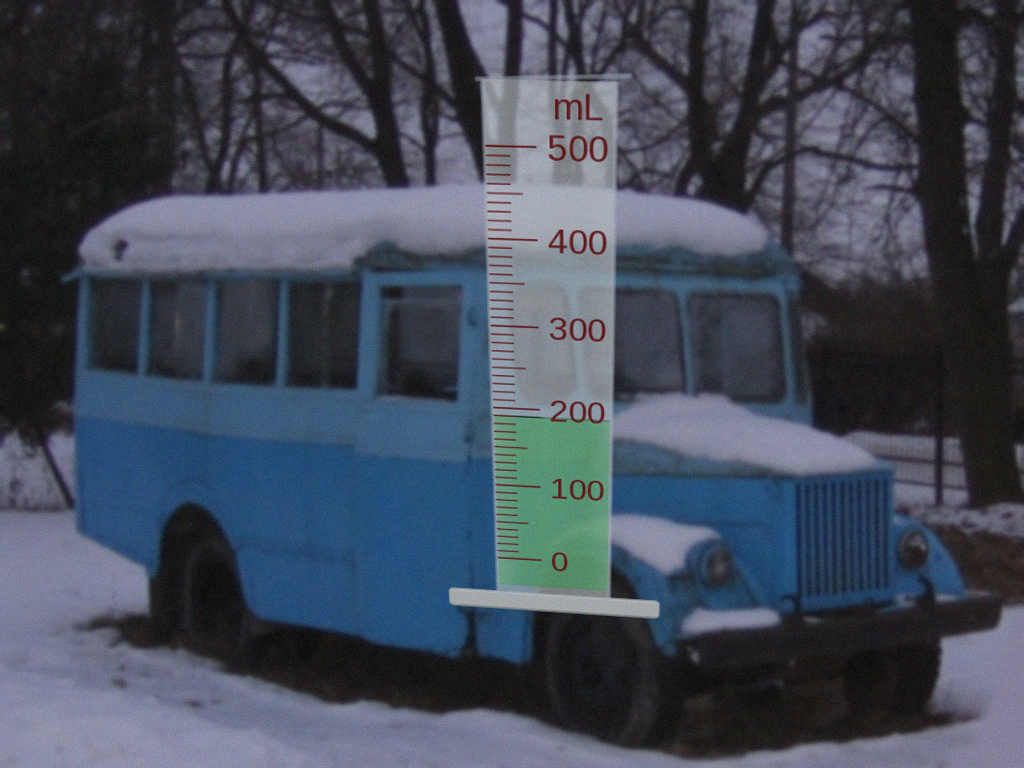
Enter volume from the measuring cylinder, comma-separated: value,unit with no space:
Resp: 190,mL
